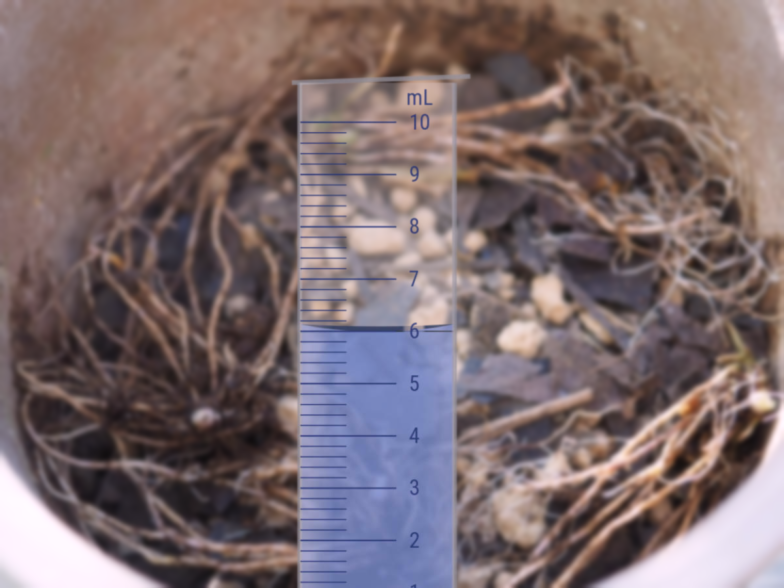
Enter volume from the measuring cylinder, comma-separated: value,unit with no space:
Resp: 6,mL
